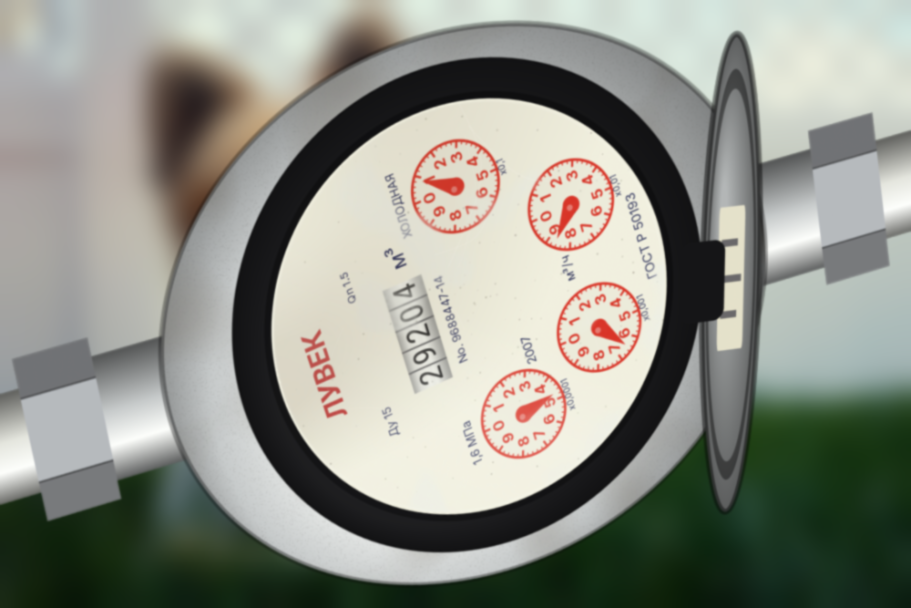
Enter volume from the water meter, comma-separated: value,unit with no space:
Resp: 29204.0864,m³
